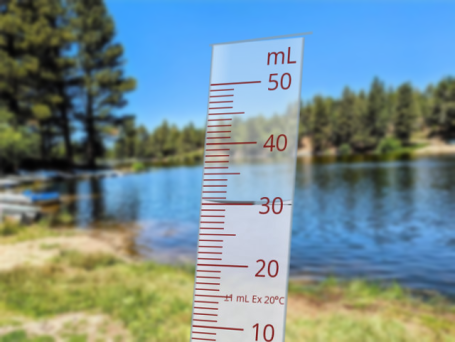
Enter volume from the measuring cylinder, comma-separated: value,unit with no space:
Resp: 30,mL
